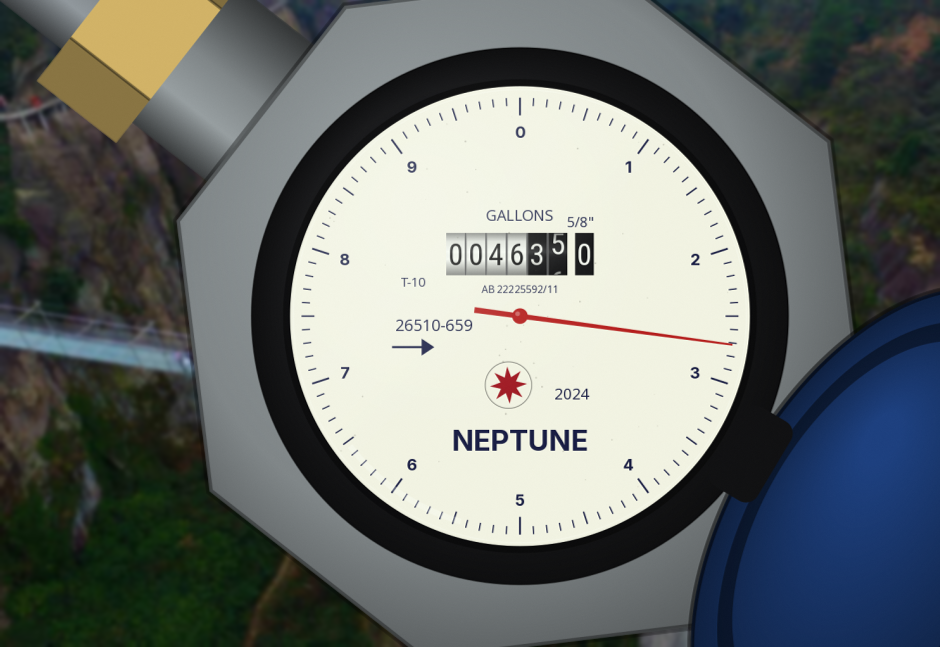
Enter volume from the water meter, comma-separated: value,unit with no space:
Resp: 46352.7,gal
